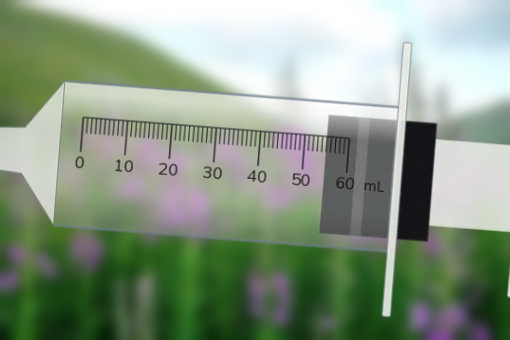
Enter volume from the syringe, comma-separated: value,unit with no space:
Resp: 55,mL
